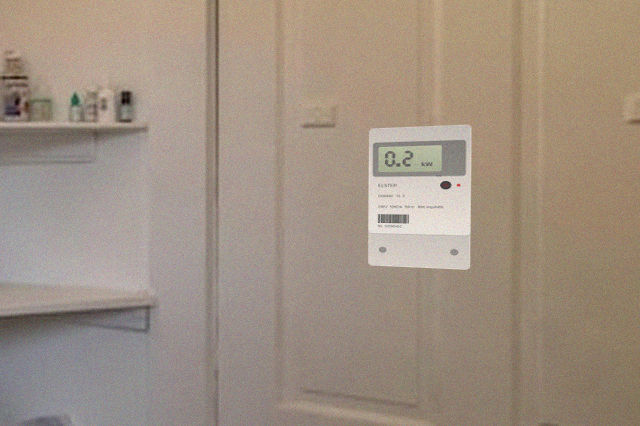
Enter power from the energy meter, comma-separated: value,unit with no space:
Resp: 0.2,kW
